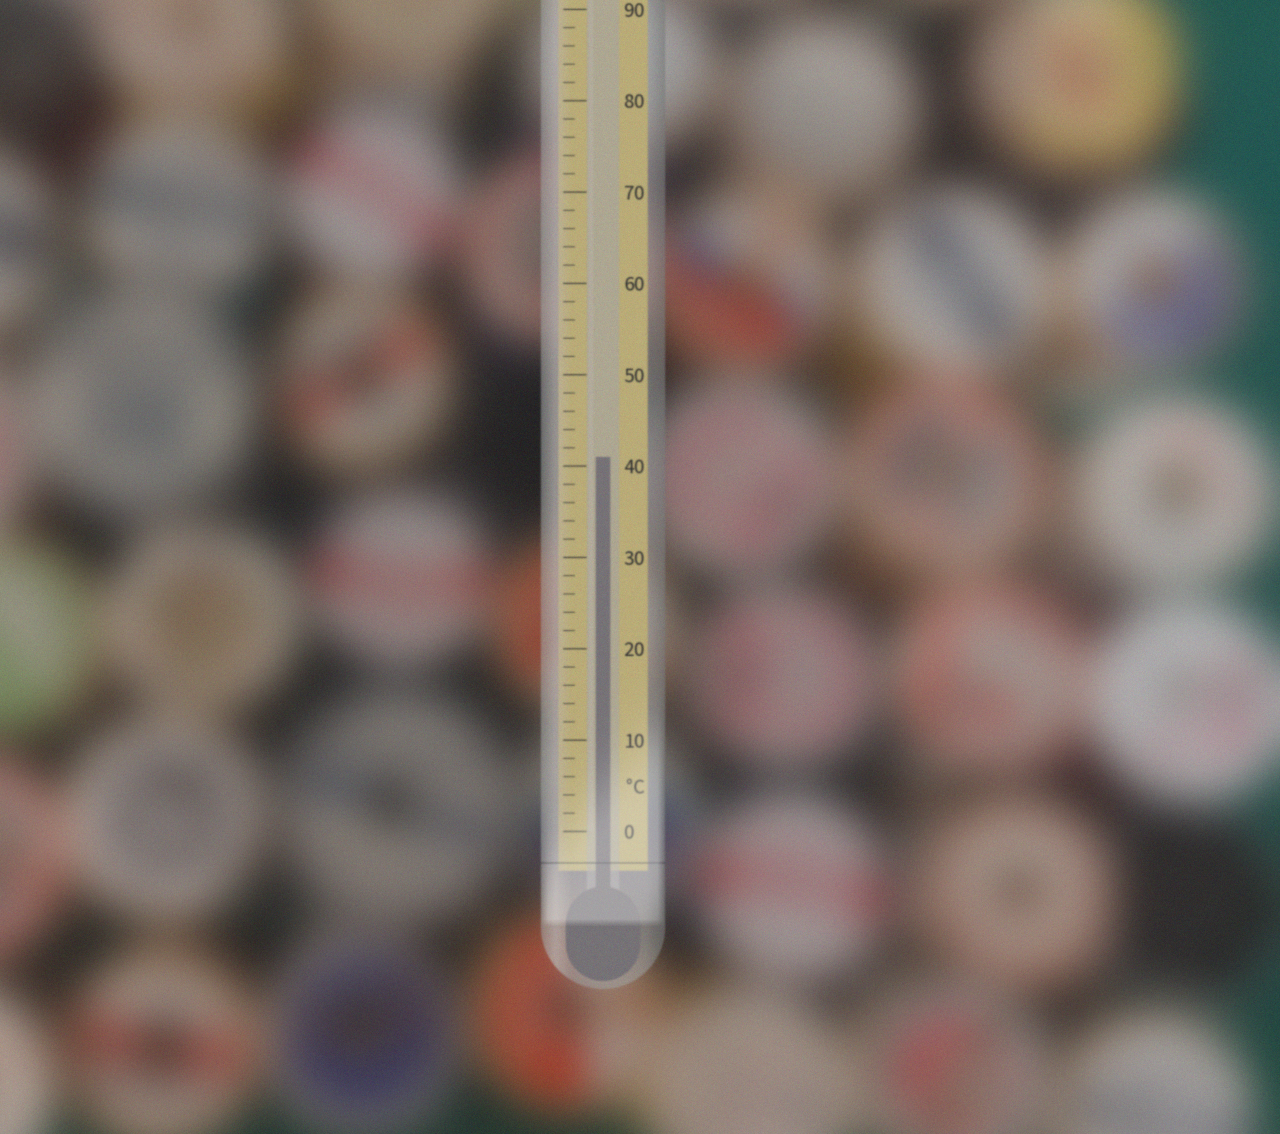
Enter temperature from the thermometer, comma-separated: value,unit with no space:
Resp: 41,°C
